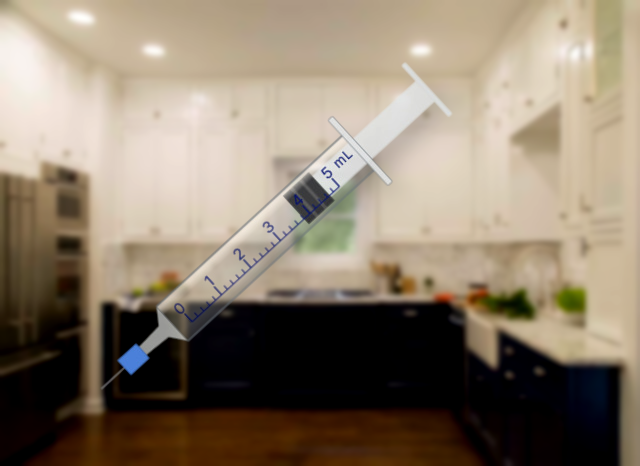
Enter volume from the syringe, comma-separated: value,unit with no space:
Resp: 3.8,mL
